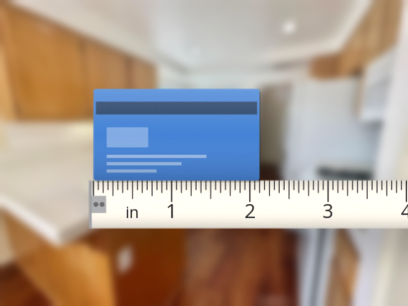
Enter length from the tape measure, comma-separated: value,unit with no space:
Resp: 2.125,in
